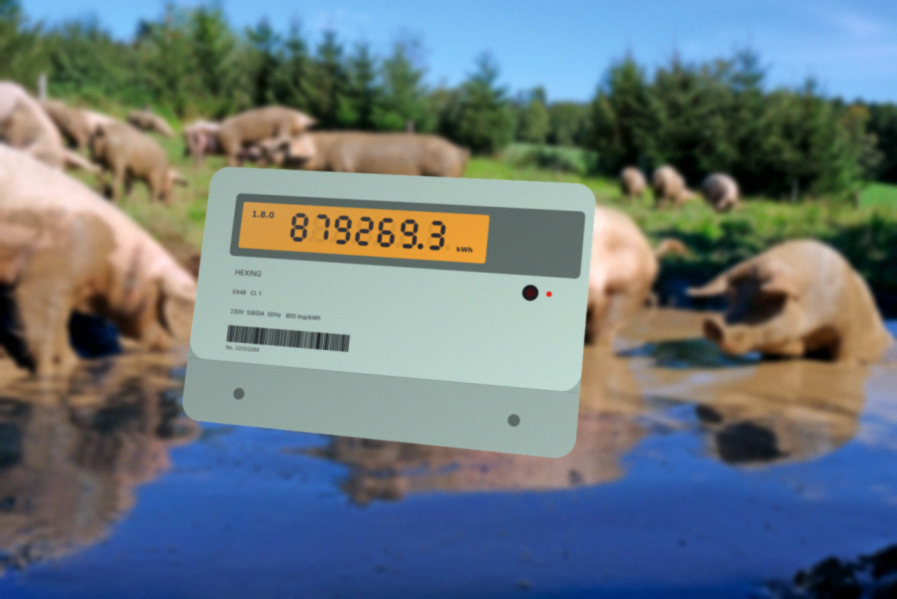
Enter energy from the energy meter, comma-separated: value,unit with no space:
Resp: 879269.3,kWh
